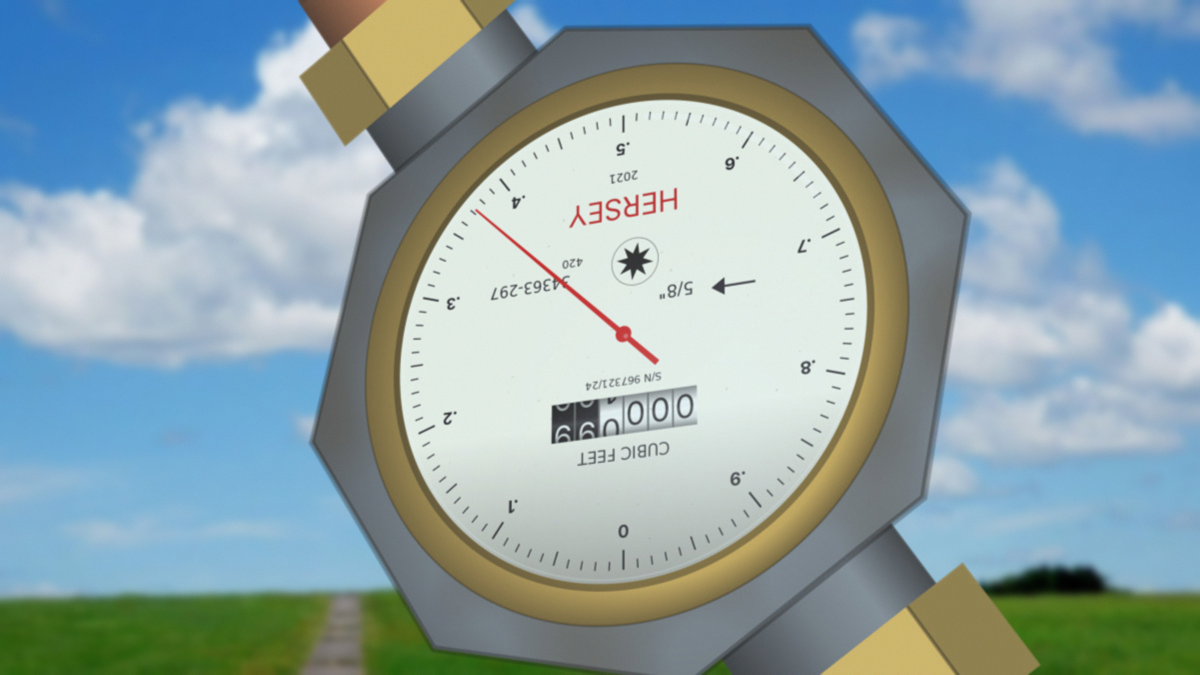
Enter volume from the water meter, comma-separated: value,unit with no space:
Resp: 99.37,ft³
